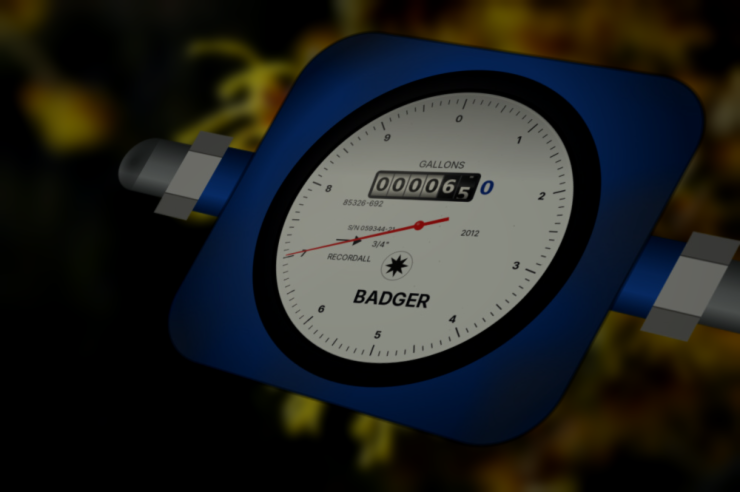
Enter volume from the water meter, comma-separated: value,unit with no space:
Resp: 647.0,gal
